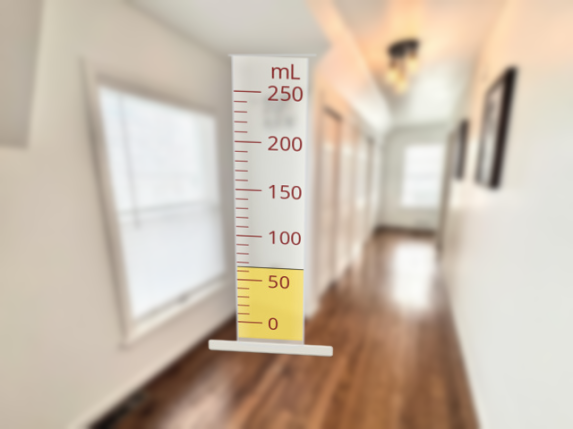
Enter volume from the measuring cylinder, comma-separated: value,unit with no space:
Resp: 65,mL
